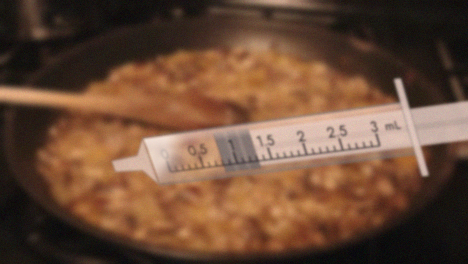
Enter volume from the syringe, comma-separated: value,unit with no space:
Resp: 0.8,mL
